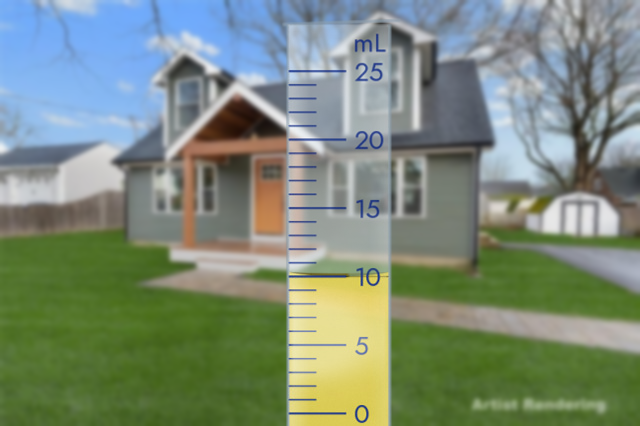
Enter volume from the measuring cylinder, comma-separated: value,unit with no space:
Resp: 10,mL
